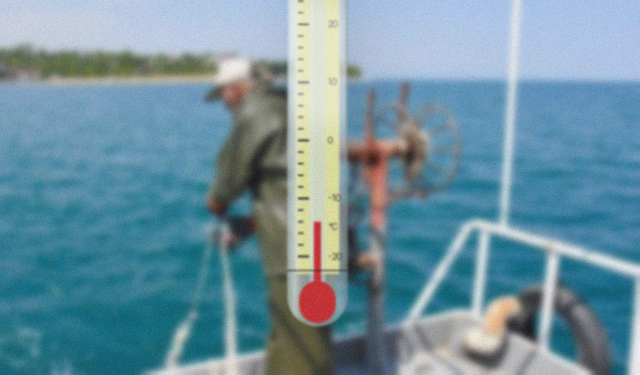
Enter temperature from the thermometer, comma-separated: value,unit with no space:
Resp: -14,°C
